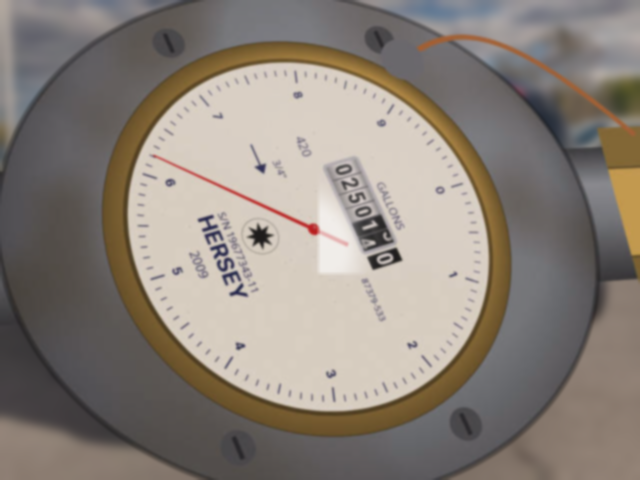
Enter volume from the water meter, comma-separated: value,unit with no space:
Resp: 250136.2,gal
